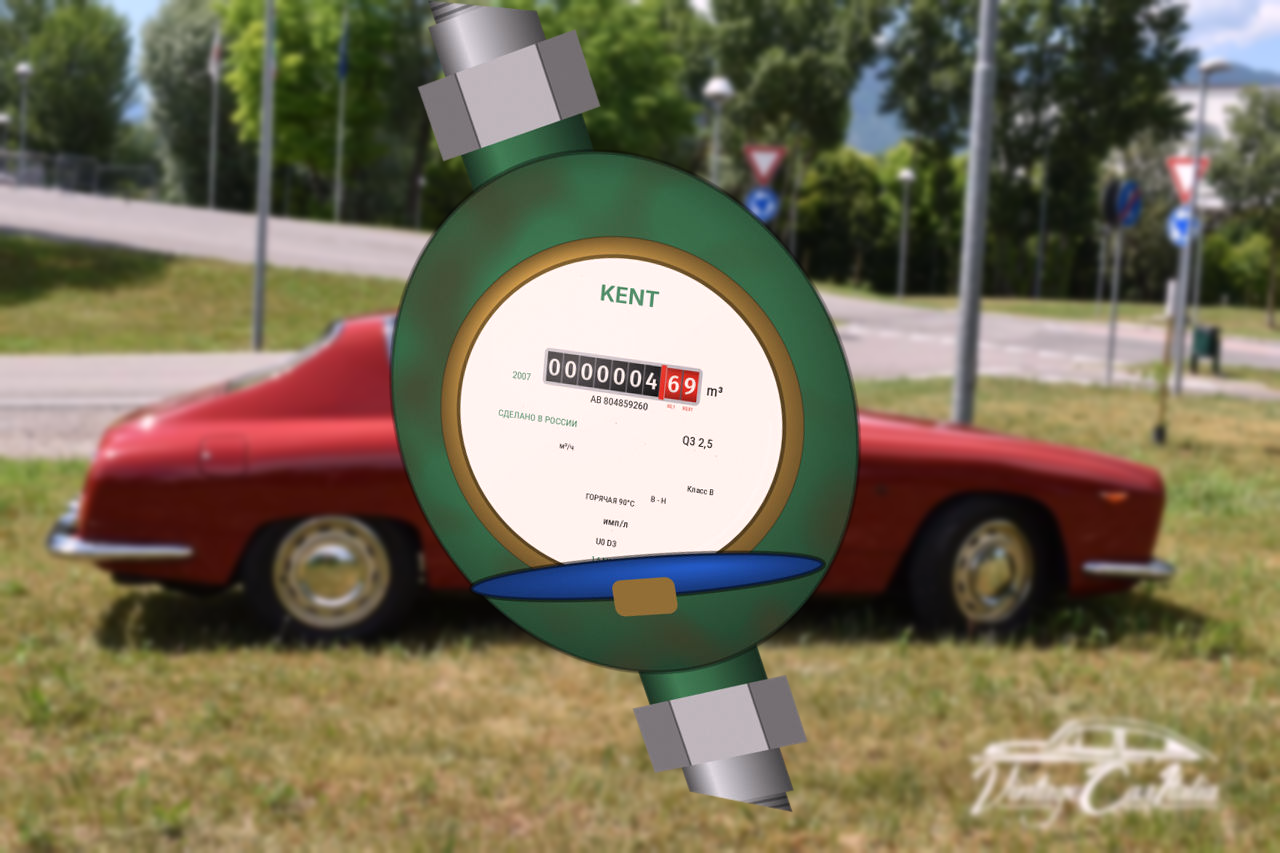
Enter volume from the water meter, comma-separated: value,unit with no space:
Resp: 4.69,m³
